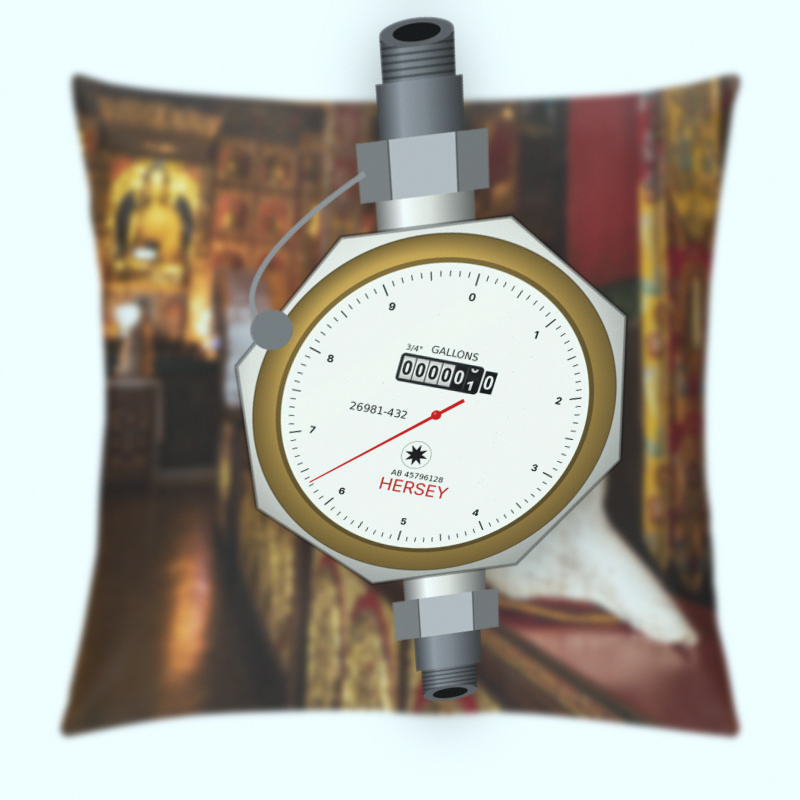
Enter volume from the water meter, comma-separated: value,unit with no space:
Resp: 6.3,gal
